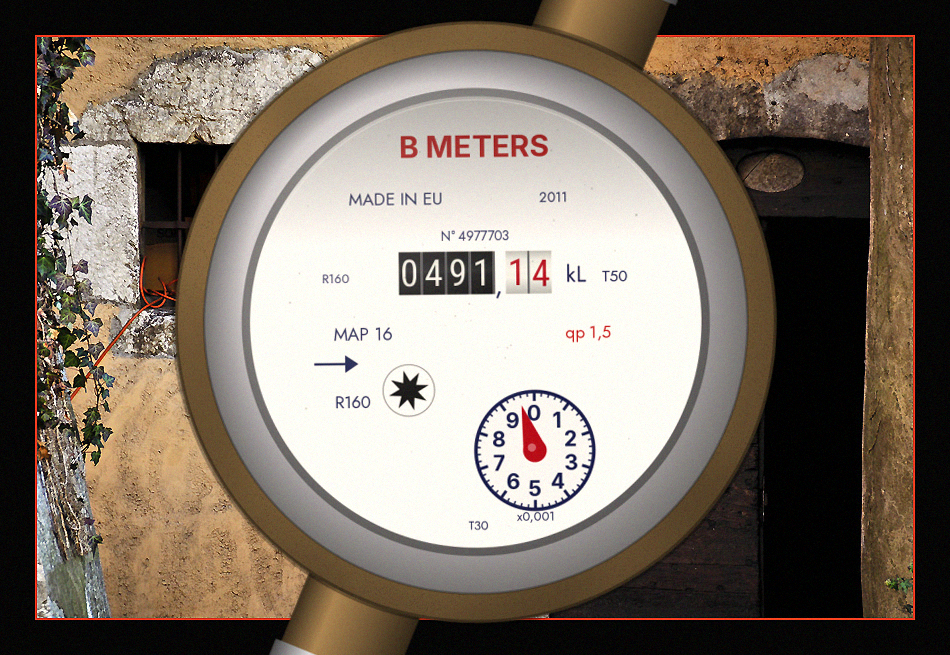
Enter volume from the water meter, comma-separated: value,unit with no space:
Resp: 491.139,kL
